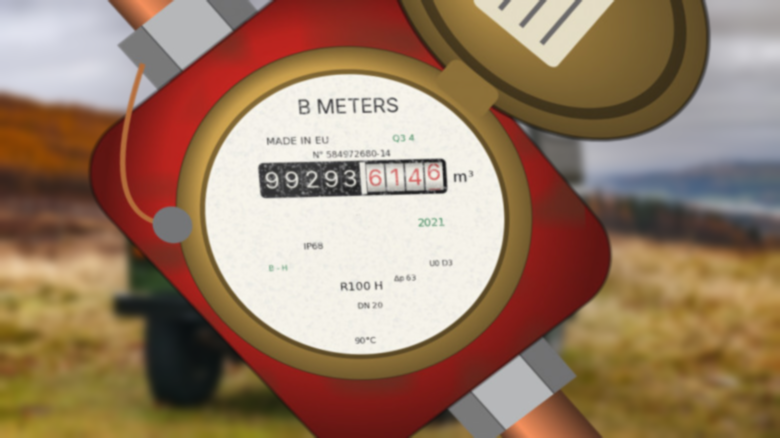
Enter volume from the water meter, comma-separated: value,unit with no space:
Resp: 99293.6146,m³
